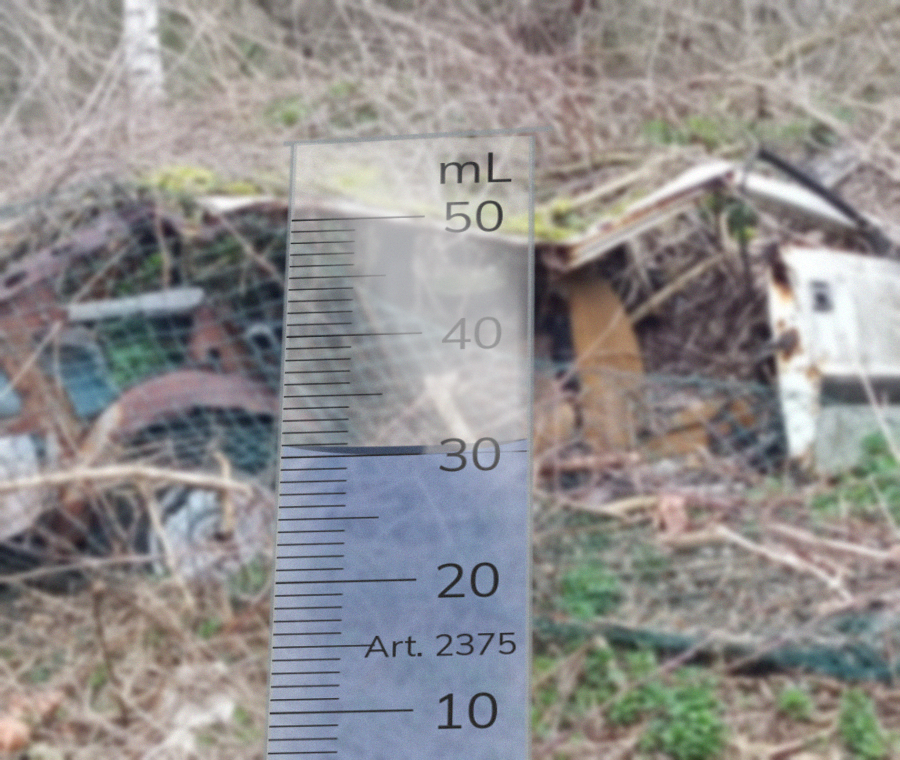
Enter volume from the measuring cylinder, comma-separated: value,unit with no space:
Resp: 30,mL
